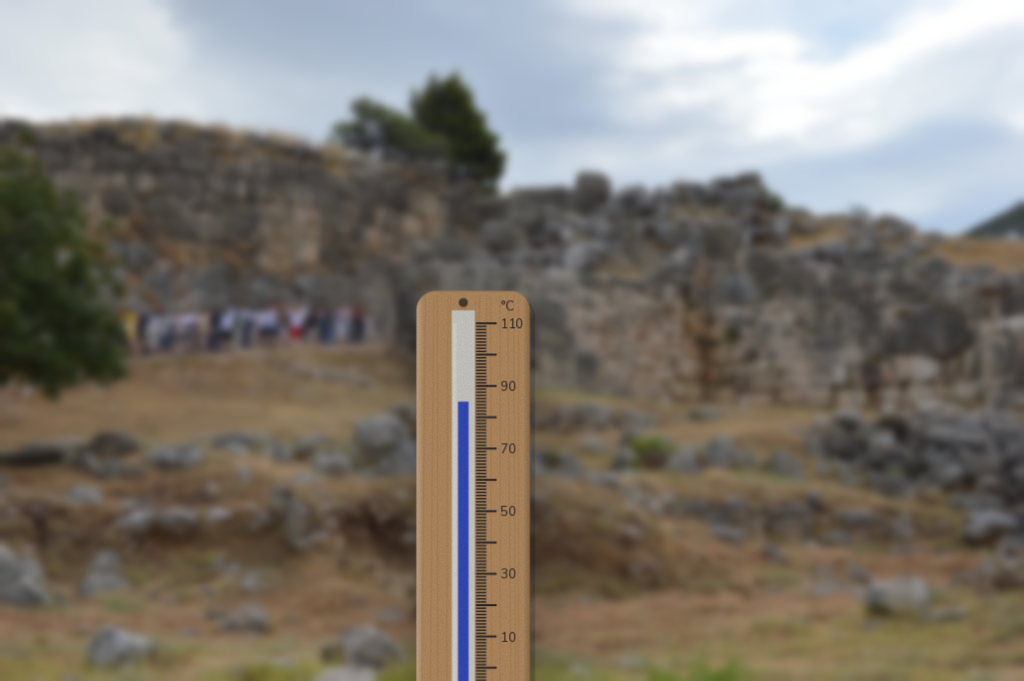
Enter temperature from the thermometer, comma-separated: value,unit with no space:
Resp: 85,°C
